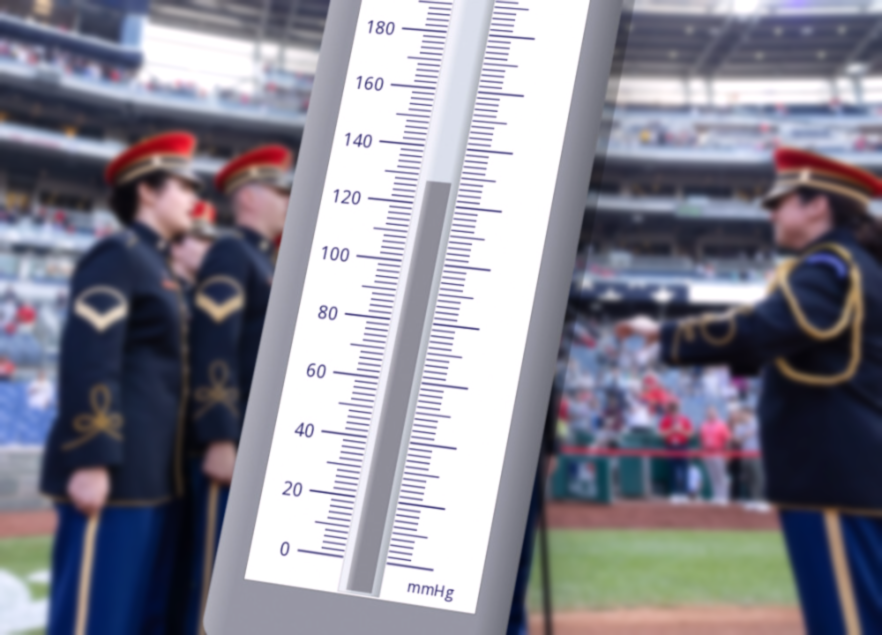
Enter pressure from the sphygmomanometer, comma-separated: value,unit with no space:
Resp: 128,mmHg
